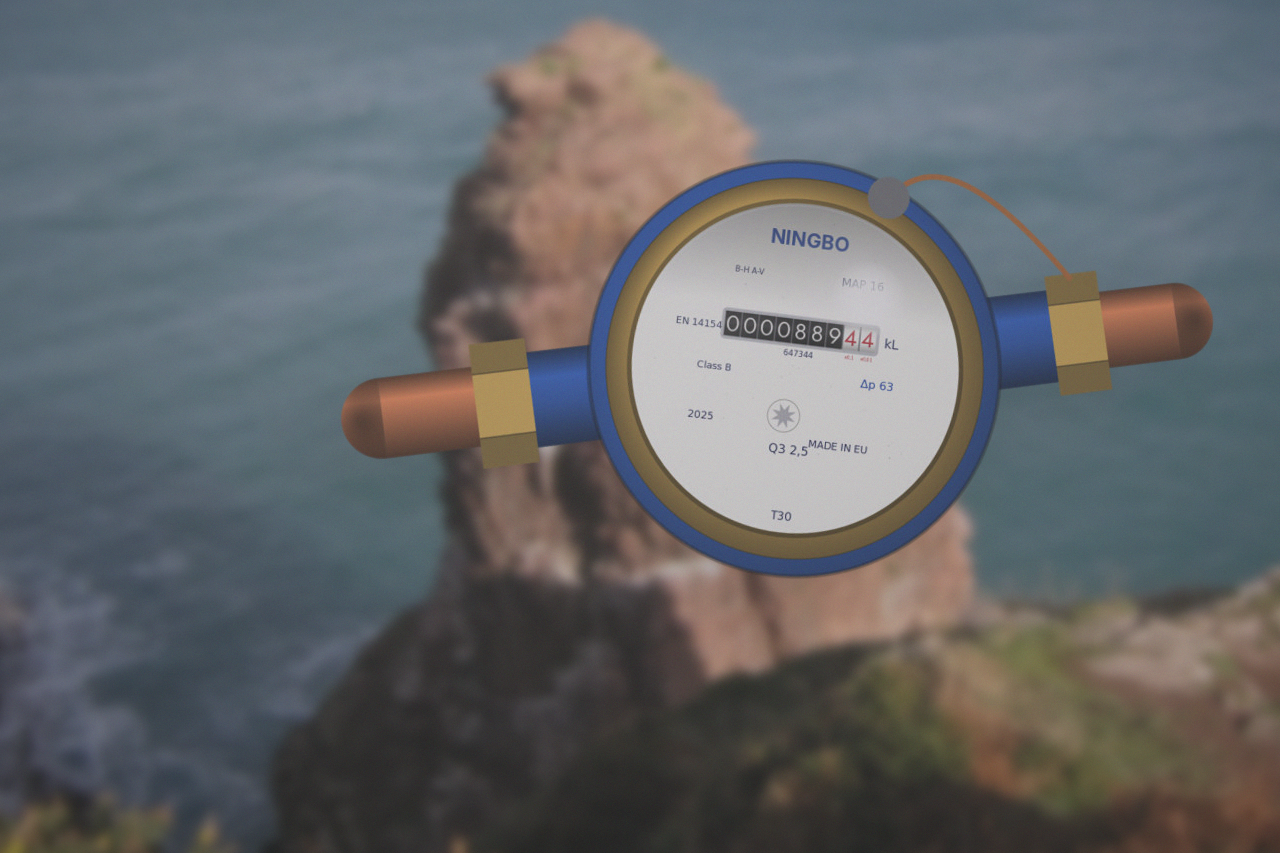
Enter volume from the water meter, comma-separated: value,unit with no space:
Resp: 889.44,kL
